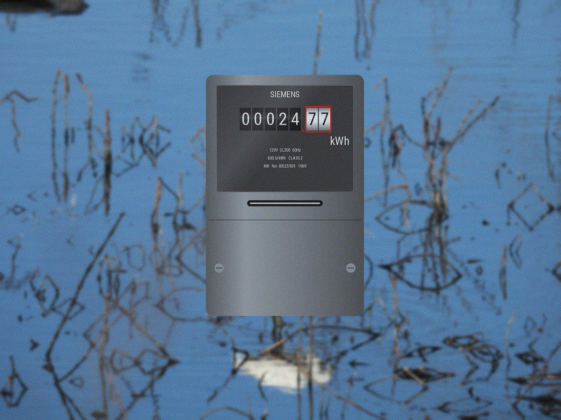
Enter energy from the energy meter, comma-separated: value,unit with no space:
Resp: 24.77,kWh
